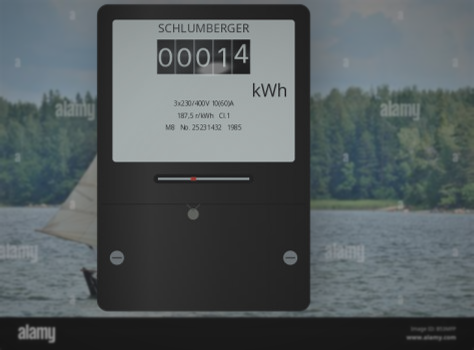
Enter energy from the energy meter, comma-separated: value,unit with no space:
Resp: 14,kWh
